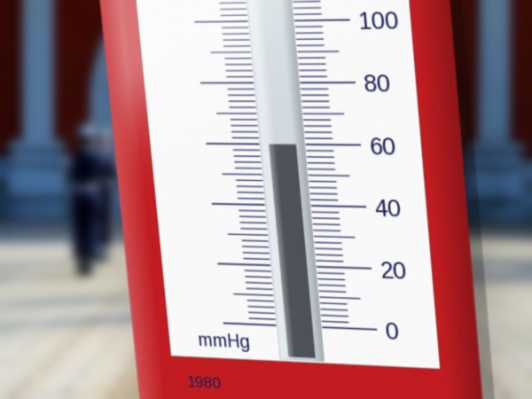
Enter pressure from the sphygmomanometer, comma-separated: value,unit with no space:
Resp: 60,mmHg
